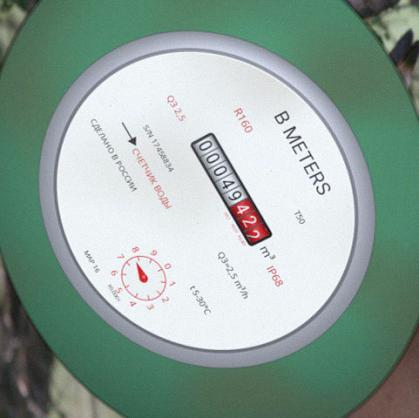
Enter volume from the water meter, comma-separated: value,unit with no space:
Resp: 49.4217,m³
